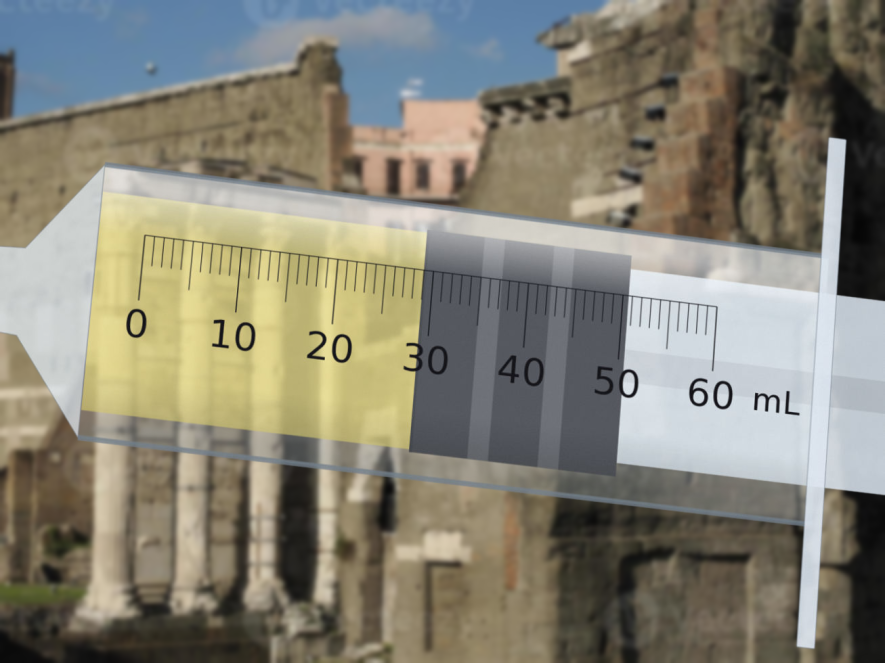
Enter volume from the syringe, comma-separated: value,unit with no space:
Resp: 29,mL
